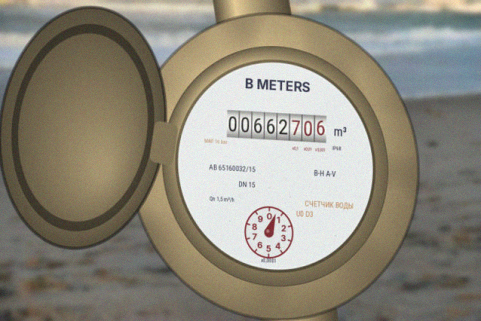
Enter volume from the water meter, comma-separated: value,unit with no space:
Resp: 662.7060,m³
